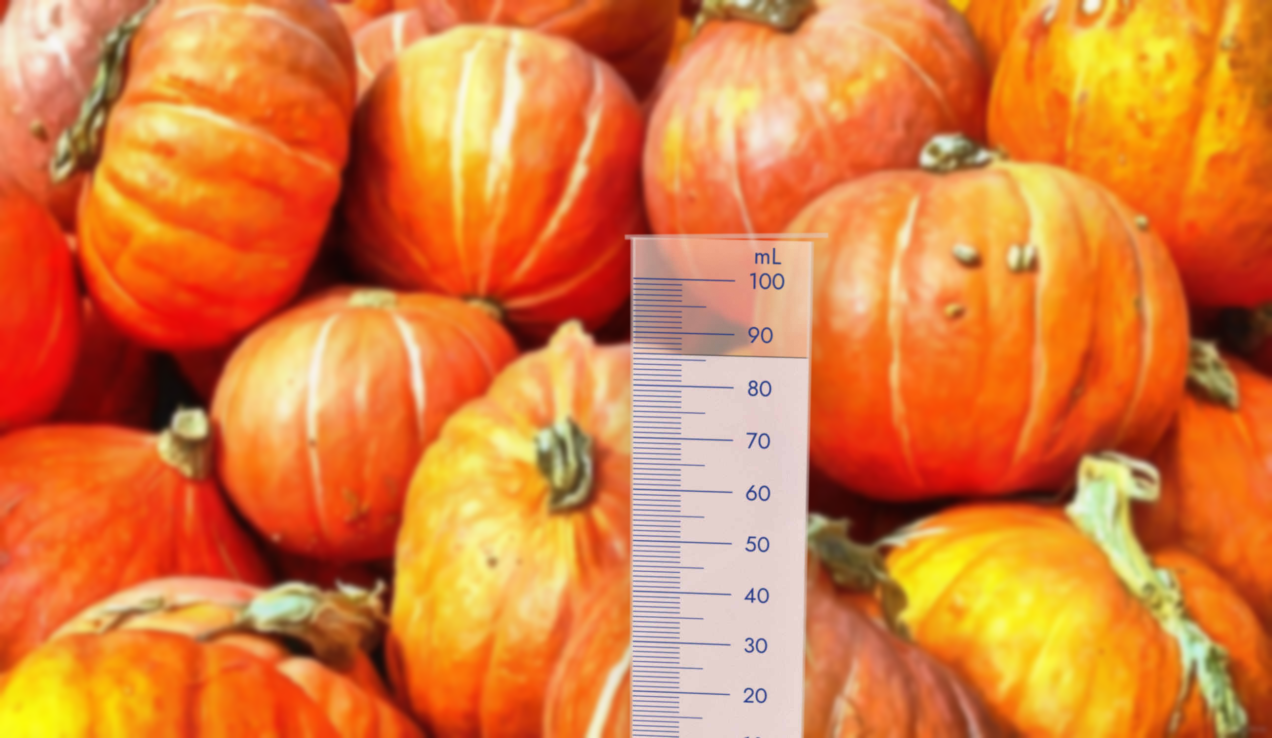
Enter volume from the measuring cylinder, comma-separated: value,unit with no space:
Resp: 86,mL
